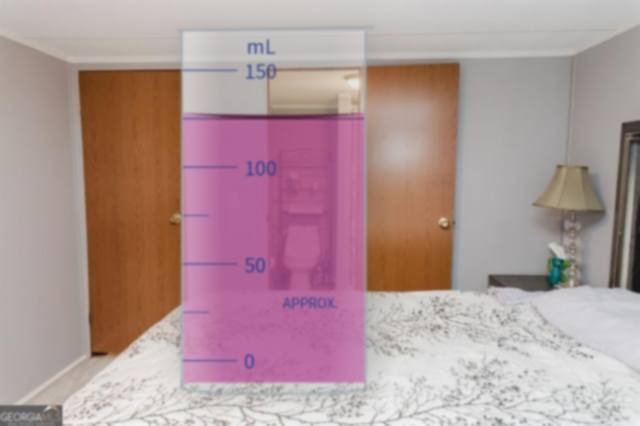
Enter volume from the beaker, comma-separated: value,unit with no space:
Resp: 125,mL
